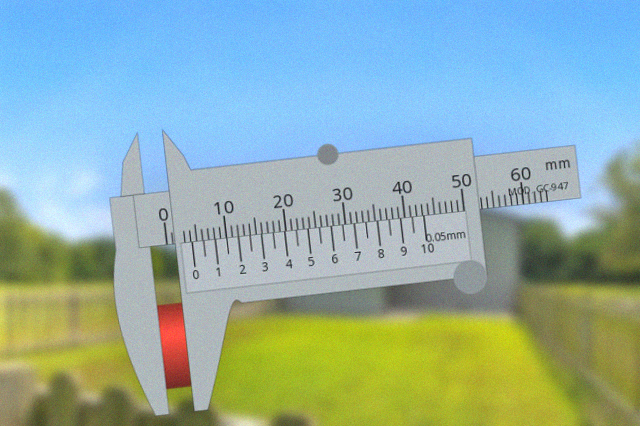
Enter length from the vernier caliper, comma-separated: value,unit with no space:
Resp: 4.2,mm
